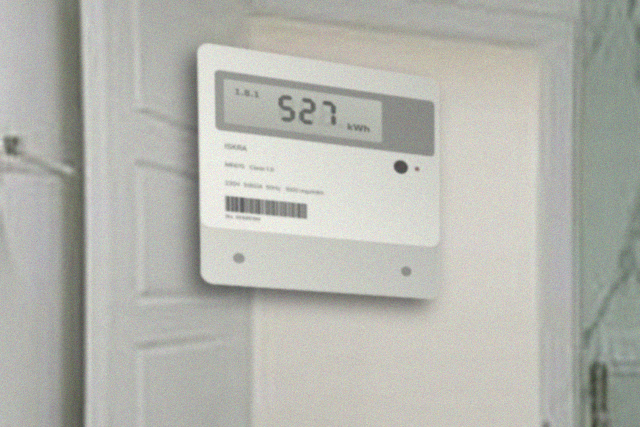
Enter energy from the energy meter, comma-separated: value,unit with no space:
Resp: 527,kWh
